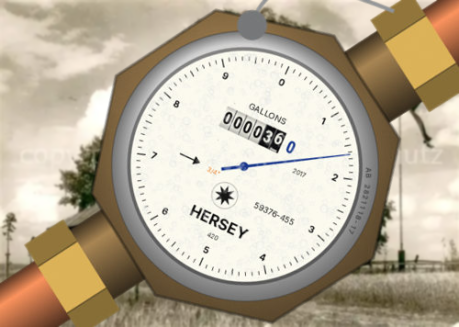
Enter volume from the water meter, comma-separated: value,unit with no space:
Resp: 361.6,gal
